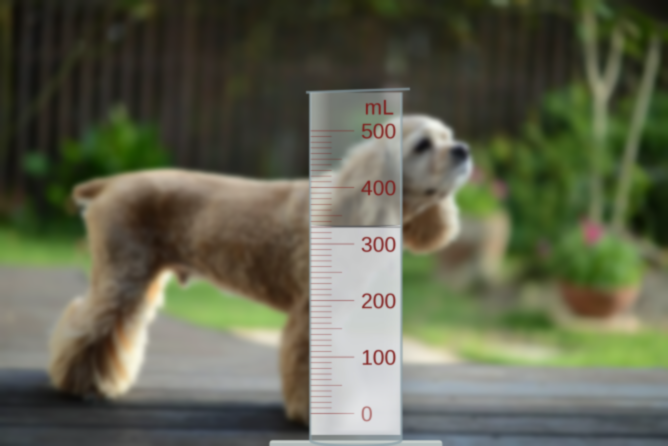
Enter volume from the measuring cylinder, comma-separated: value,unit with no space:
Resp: 330,mL
